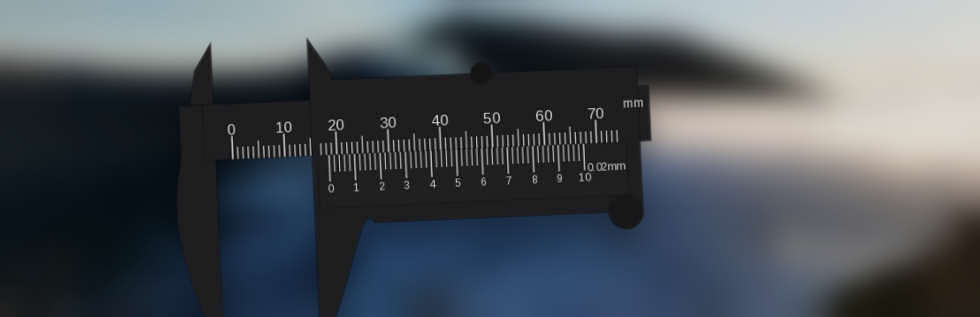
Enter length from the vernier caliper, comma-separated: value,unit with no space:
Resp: 18.5,mm
